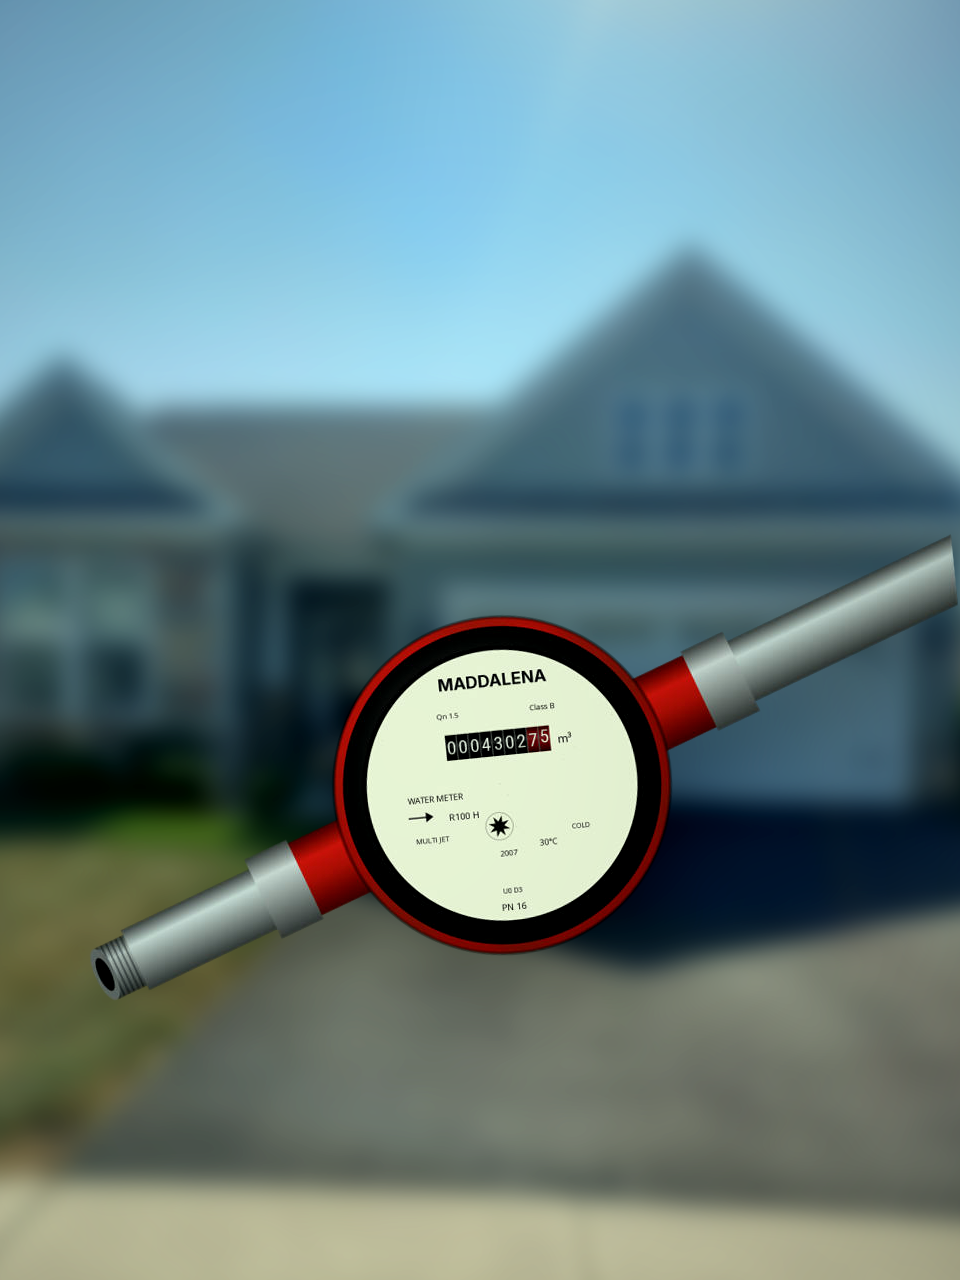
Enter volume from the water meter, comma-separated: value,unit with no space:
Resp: 4302.75,m³
